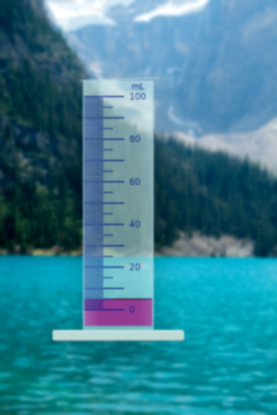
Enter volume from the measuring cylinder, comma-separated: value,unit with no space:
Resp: 5,mL
